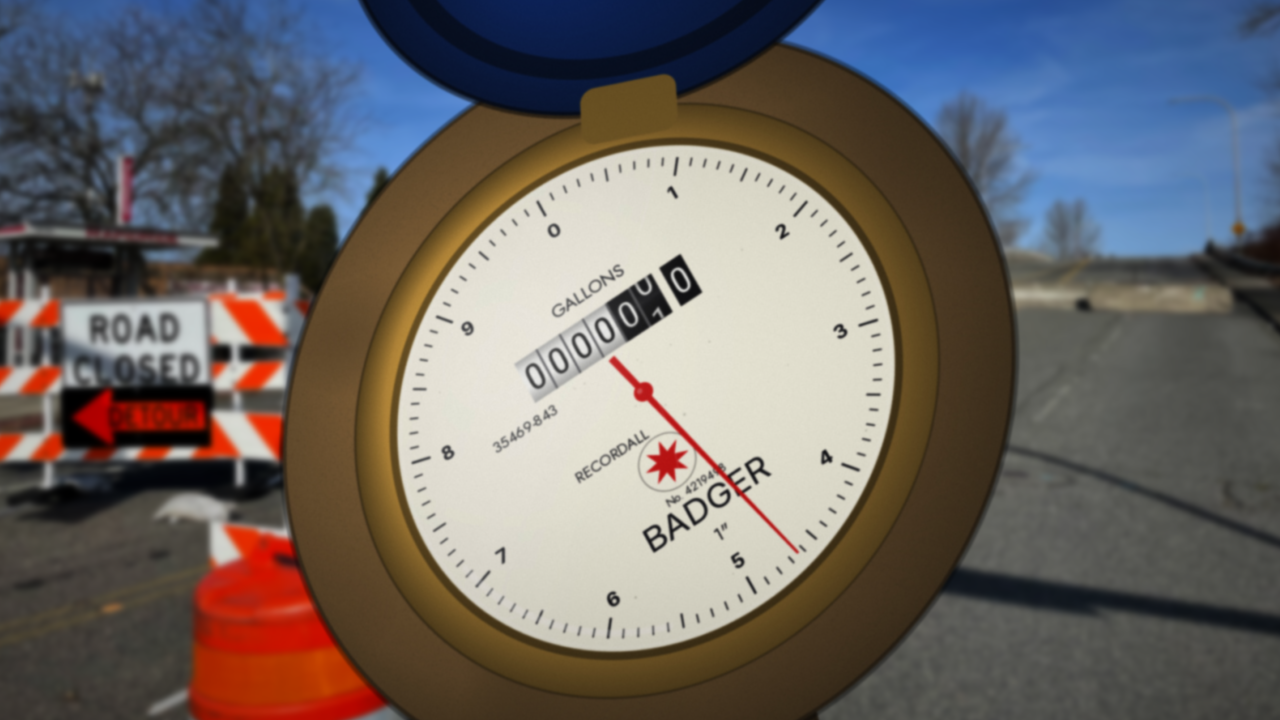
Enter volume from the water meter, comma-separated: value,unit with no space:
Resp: 4.6,gal
